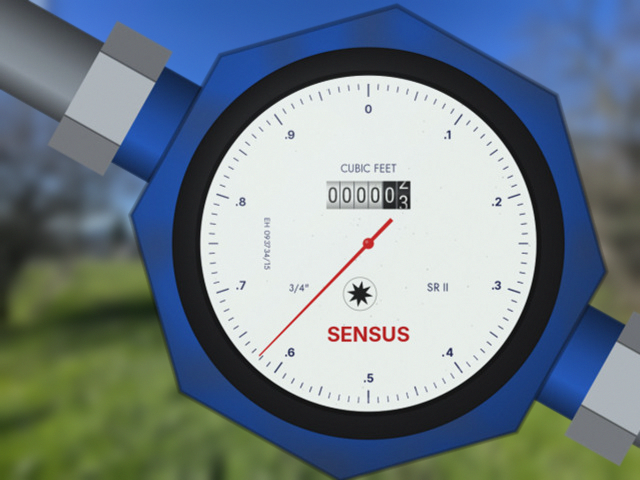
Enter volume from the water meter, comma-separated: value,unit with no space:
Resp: 2.62,ft³
